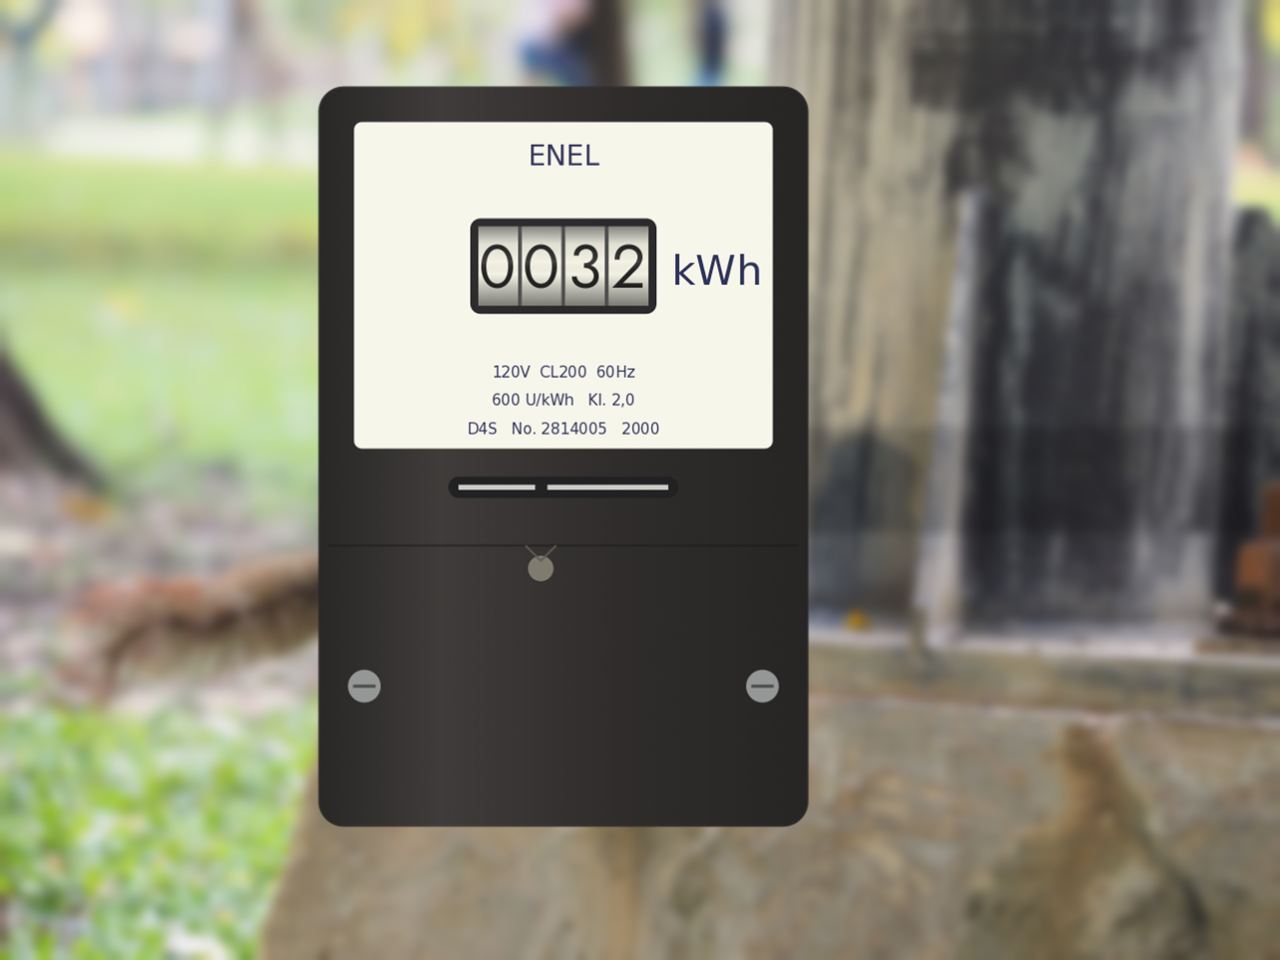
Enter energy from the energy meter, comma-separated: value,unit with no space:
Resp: 32,kWh
